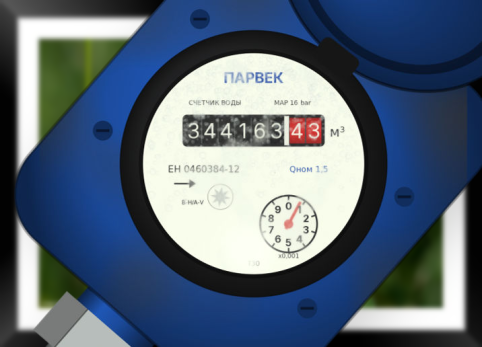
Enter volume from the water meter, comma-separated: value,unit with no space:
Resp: 344163.430,m³
